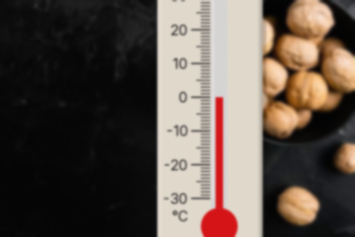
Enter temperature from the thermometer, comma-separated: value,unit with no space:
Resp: 0,°C
